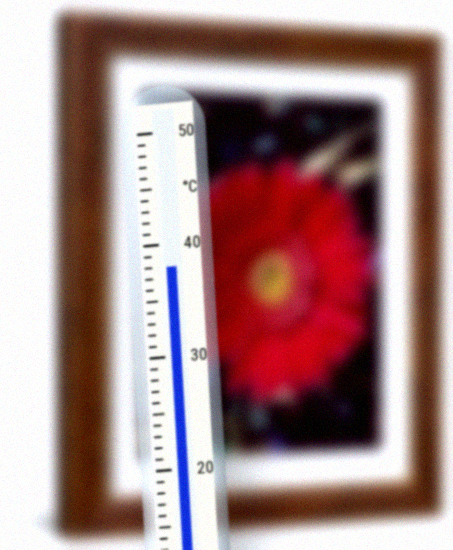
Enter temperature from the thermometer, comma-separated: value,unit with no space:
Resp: 38,°C
